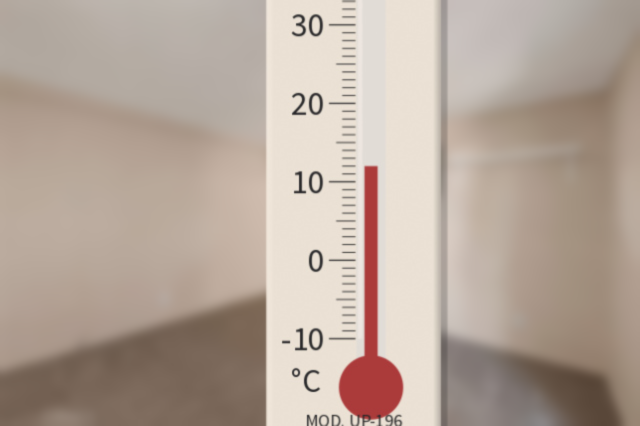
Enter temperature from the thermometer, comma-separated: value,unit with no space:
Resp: 12,°C
